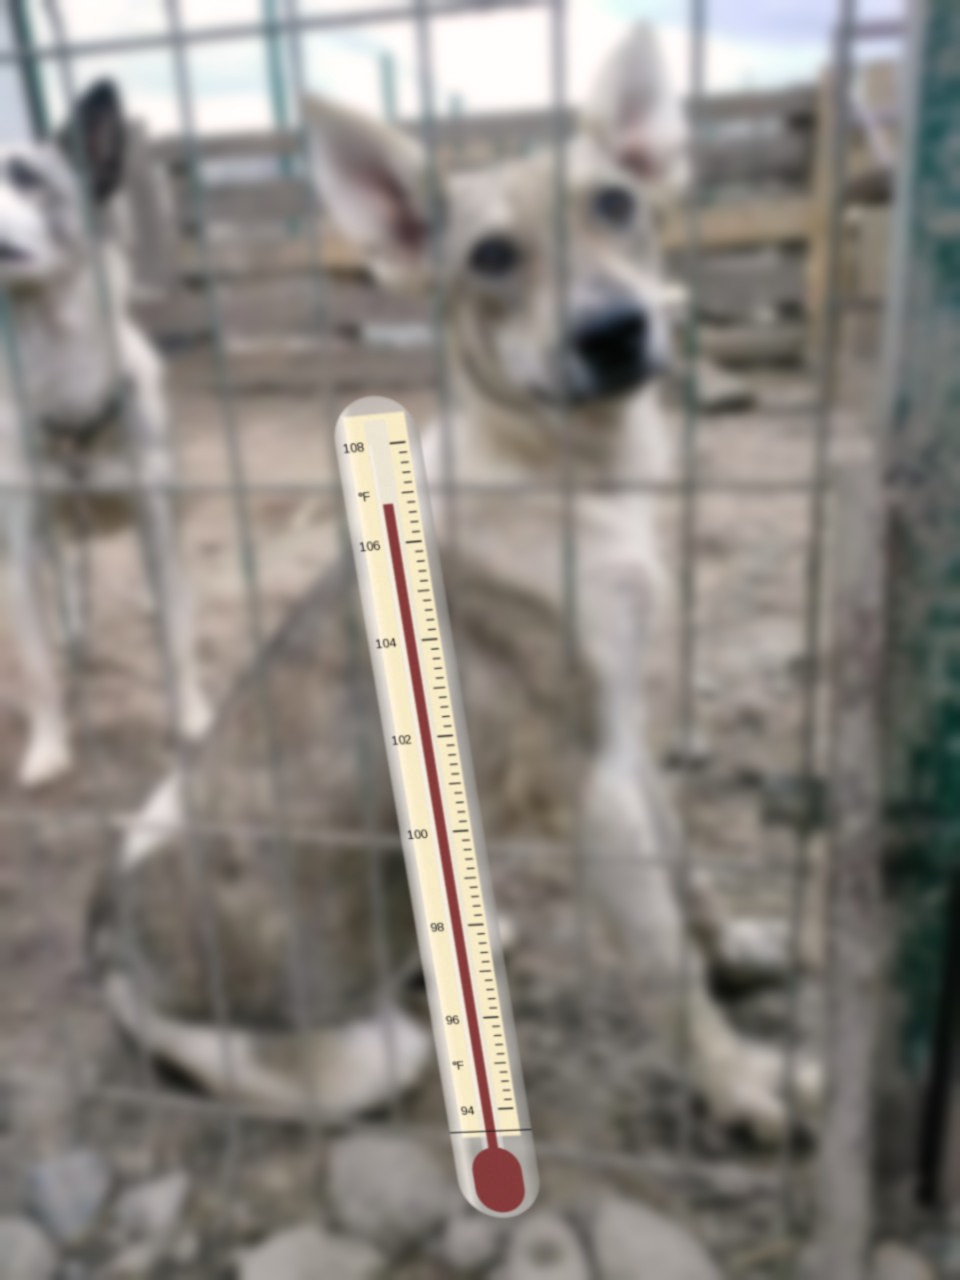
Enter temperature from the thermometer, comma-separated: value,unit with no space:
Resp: 106.8,°F
